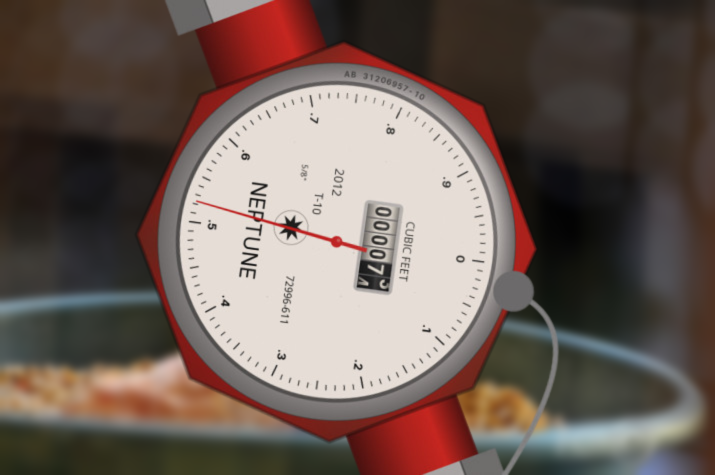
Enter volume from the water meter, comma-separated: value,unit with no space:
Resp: 73.52,ft³
